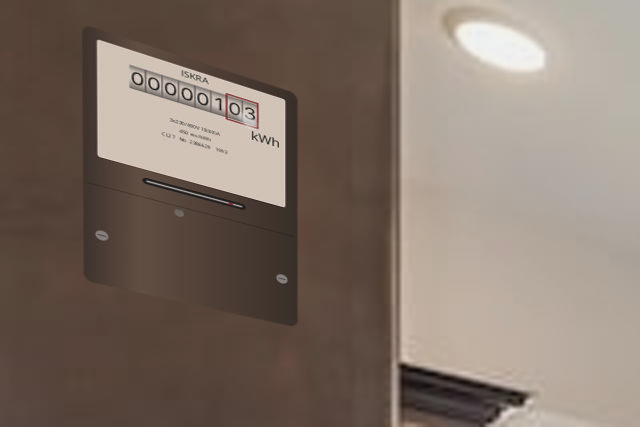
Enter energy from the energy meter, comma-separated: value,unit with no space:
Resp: 1.03,kWh
